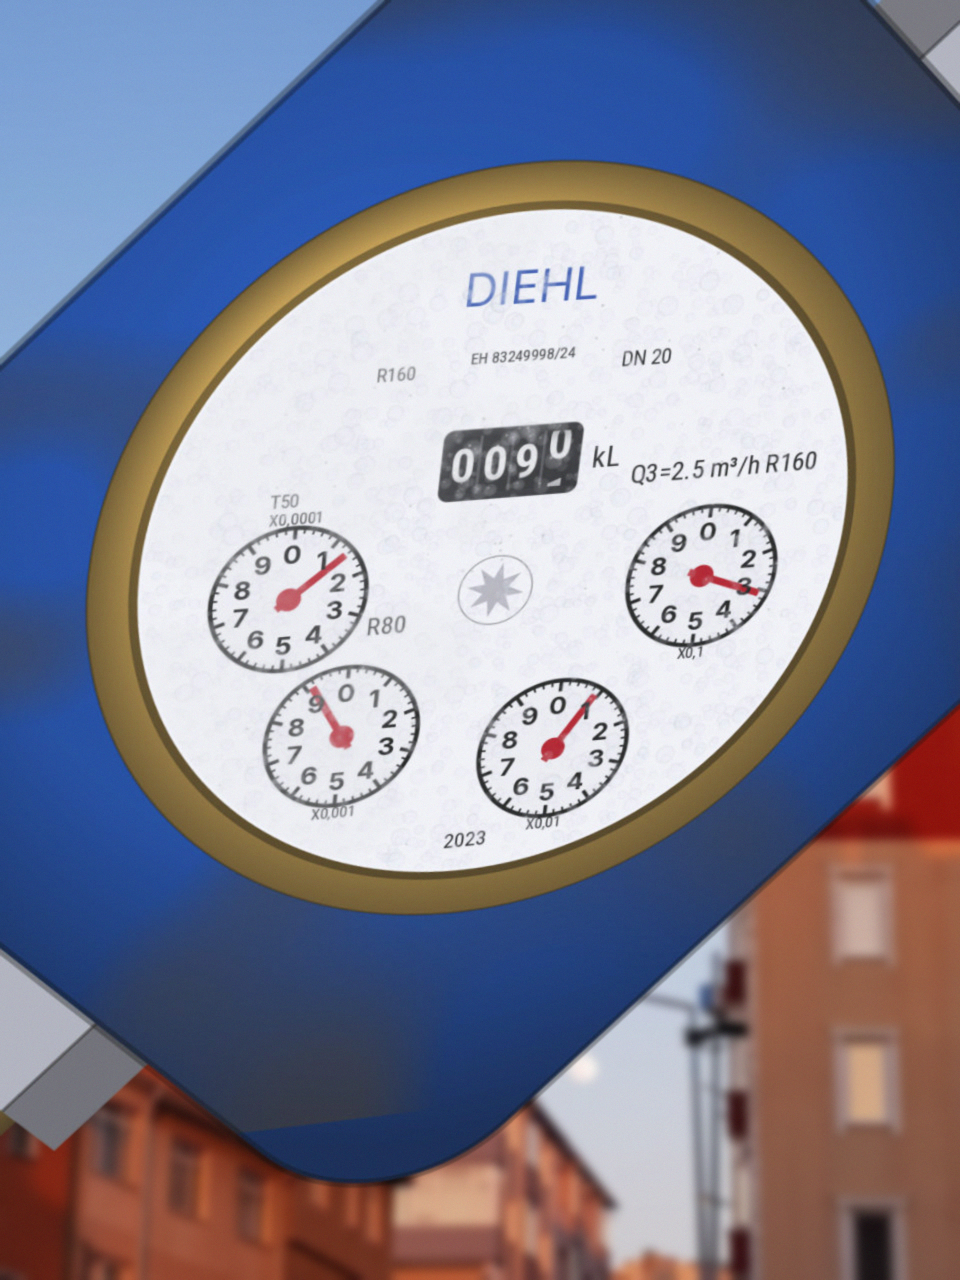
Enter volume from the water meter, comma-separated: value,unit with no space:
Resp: 90.3091,kL
